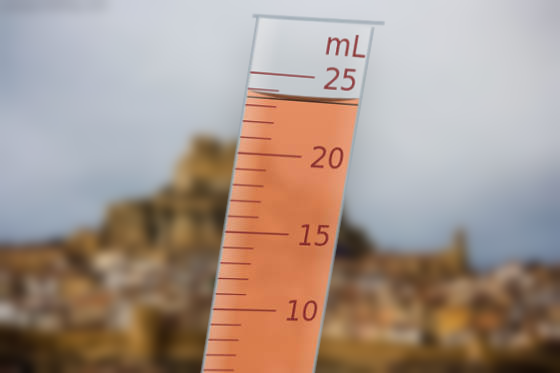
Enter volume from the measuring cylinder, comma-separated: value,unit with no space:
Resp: 23.5,mL
